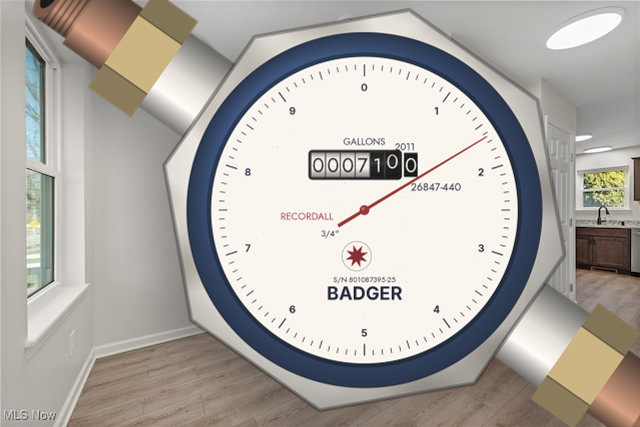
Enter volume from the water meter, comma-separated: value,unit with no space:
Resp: 7101.6,gal
